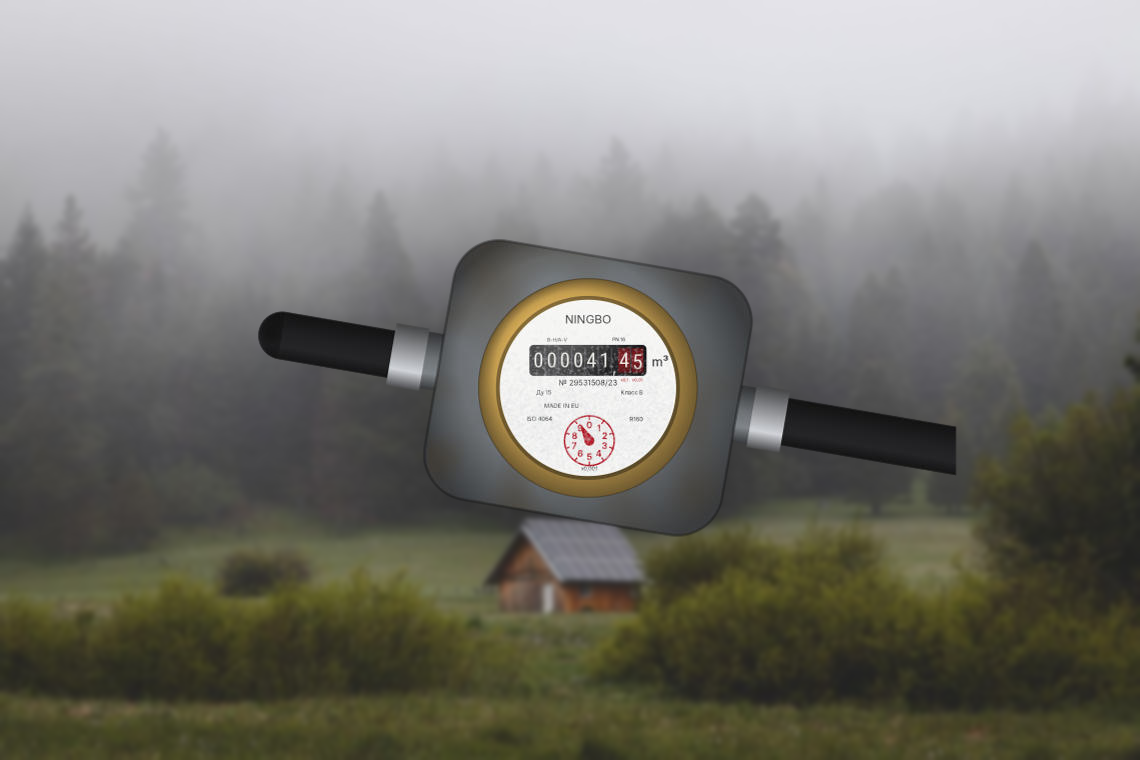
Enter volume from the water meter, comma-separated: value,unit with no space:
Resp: 41.449,m³
